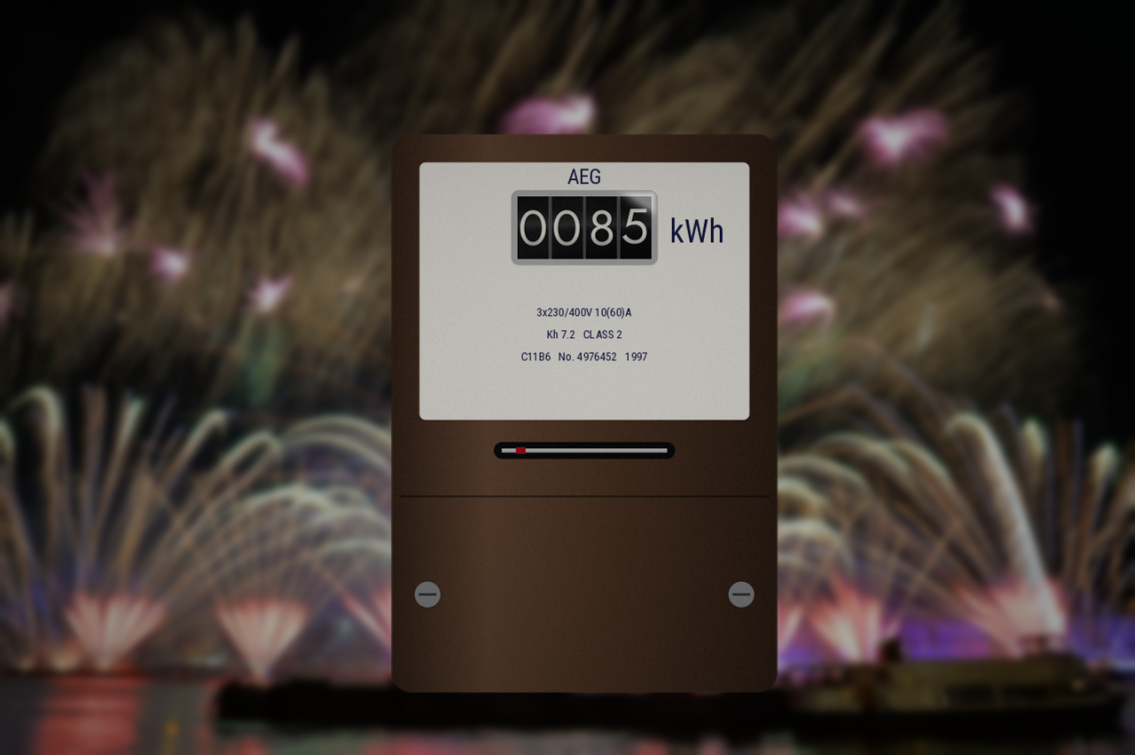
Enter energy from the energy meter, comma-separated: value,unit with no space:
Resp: 85,kWh
